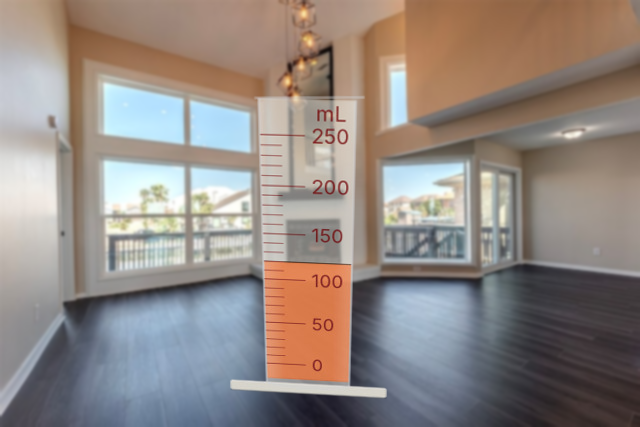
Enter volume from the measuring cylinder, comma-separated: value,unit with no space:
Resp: 120,mL
